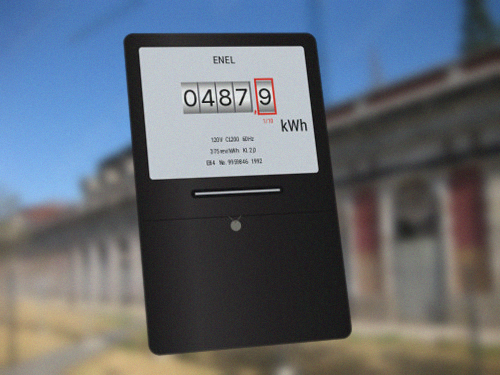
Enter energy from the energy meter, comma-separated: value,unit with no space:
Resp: 487.9,kWh
